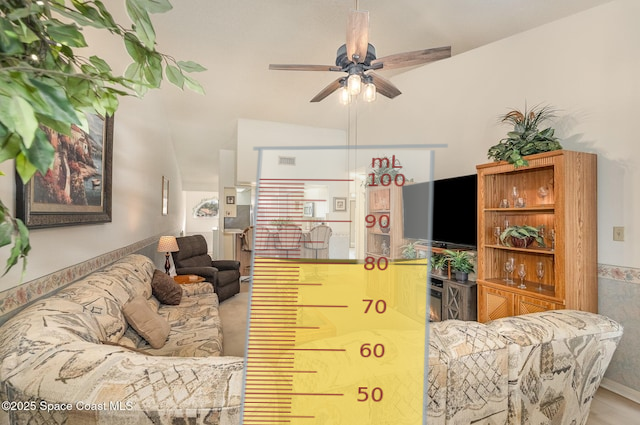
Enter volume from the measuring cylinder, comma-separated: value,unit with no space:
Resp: 80,mL
